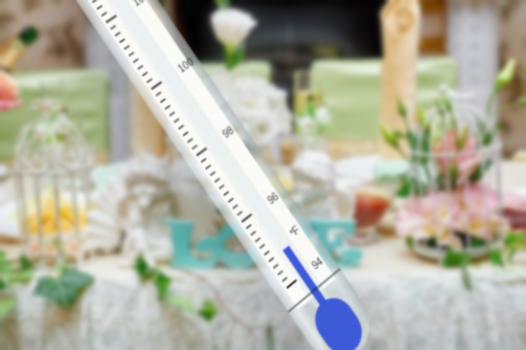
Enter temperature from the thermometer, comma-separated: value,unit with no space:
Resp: 94.8,°F
